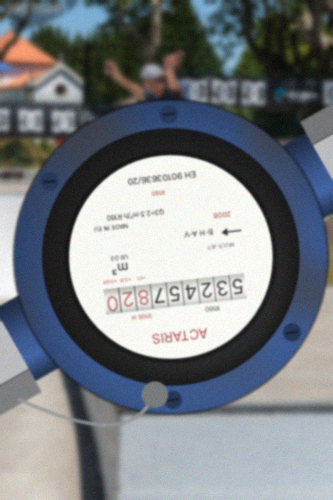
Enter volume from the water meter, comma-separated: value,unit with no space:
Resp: 532457.820,m³
